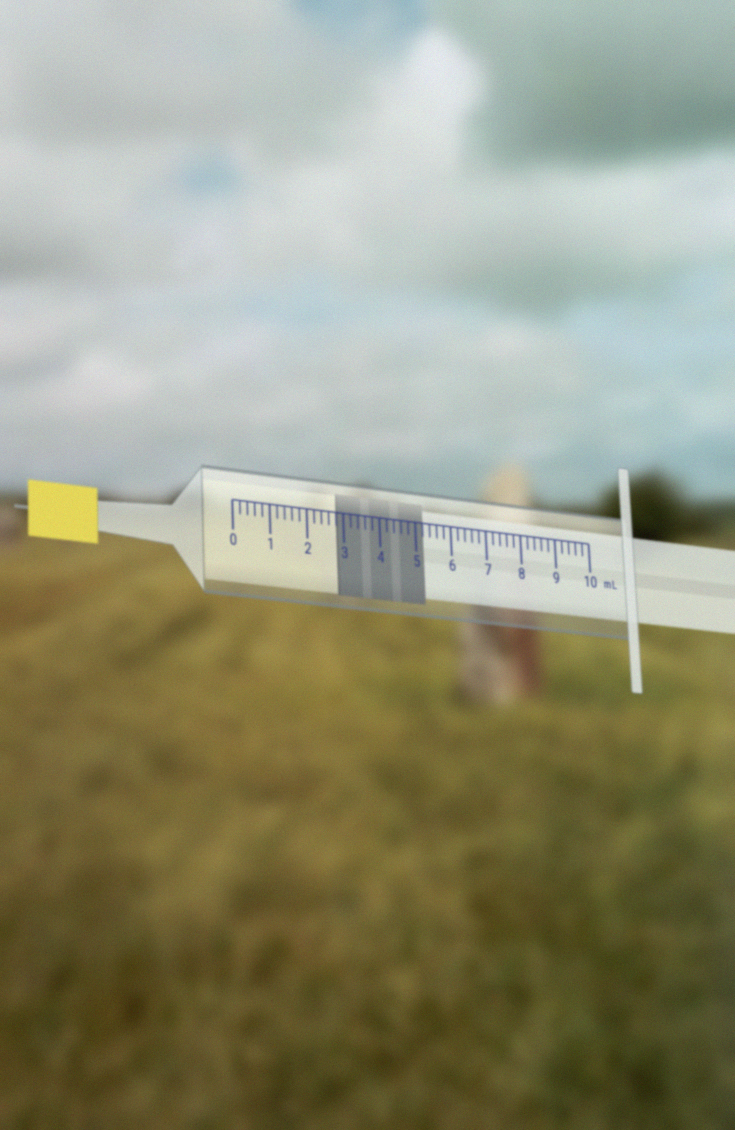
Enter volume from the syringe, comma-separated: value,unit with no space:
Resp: 2.8,mL
